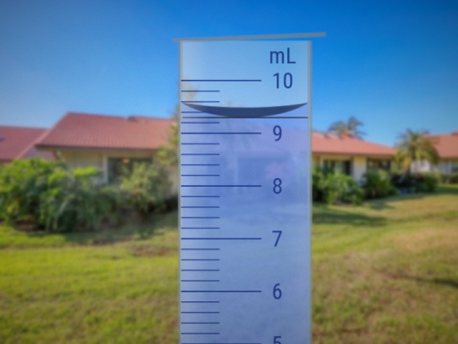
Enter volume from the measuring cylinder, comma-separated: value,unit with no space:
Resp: 9.3,mL
